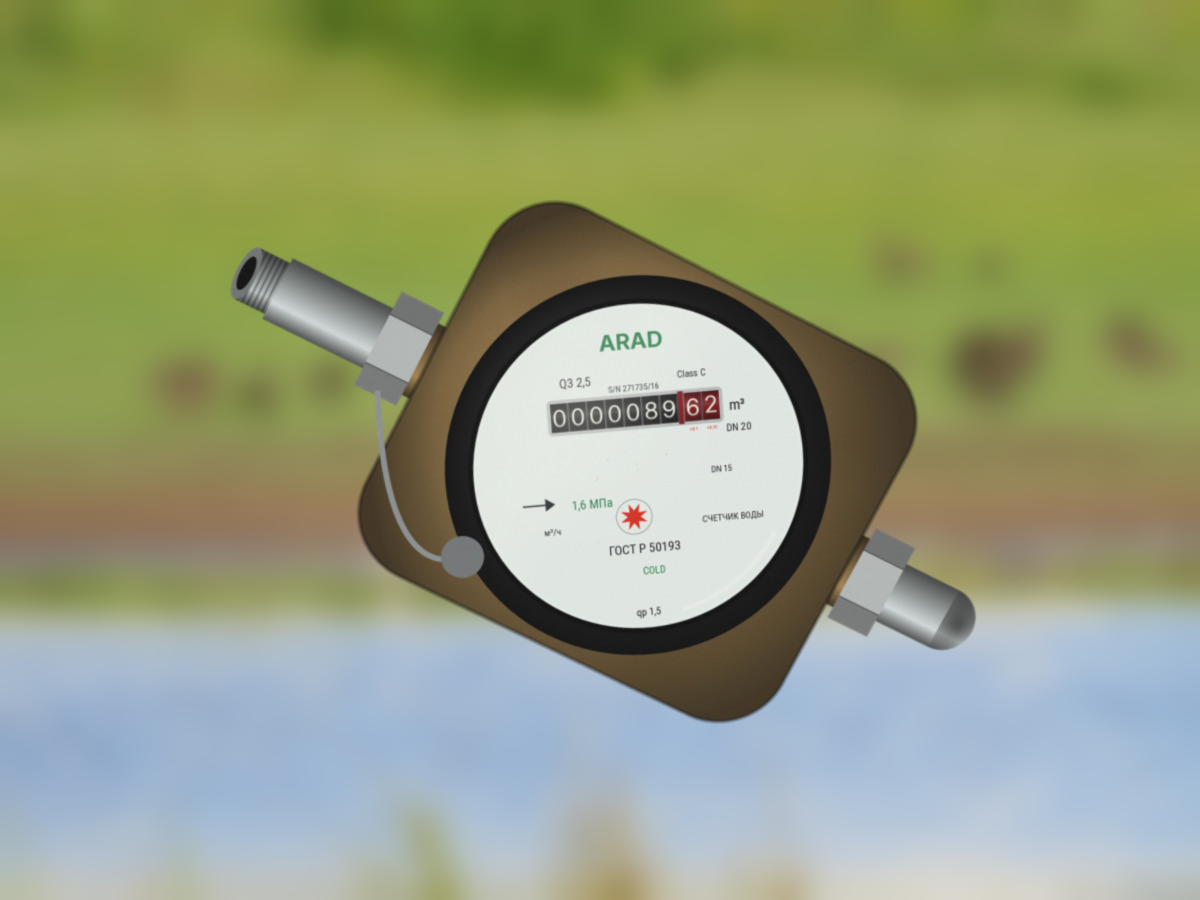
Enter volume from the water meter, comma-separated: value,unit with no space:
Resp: 89.62,m³
